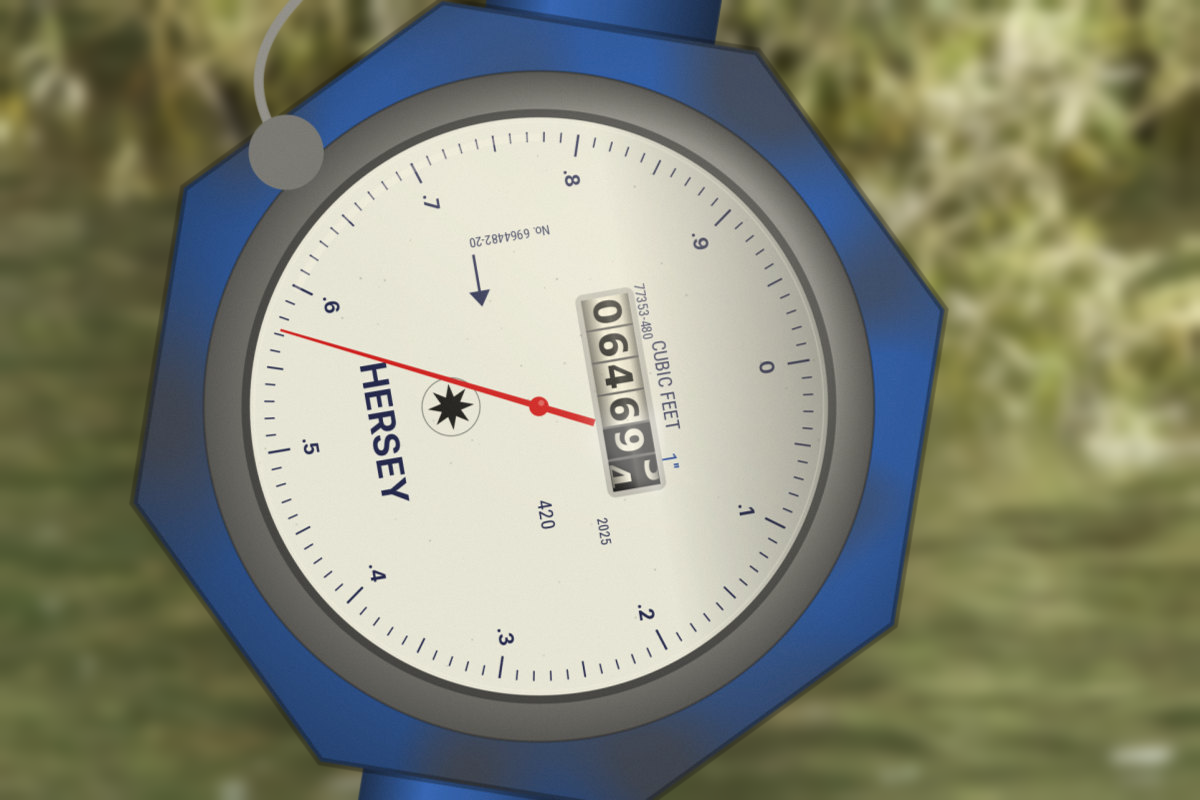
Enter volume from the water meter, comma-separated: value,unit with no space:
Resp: 64693.57,ft³
